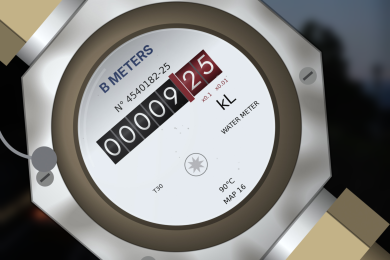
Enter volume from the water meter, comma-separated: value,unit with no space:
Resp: 9.25,kL
